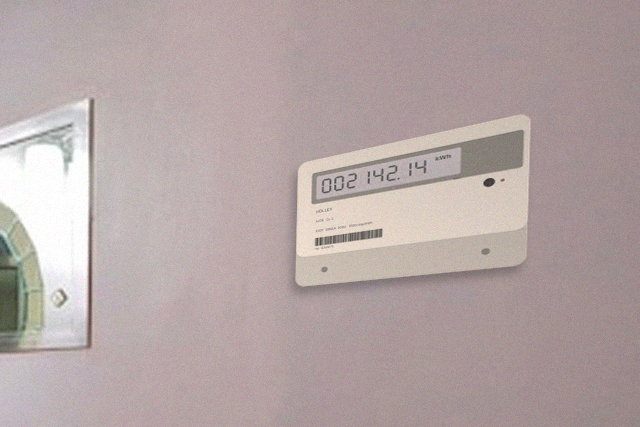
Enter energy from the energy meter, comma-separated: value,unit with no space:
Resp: 2142.14,kWh
